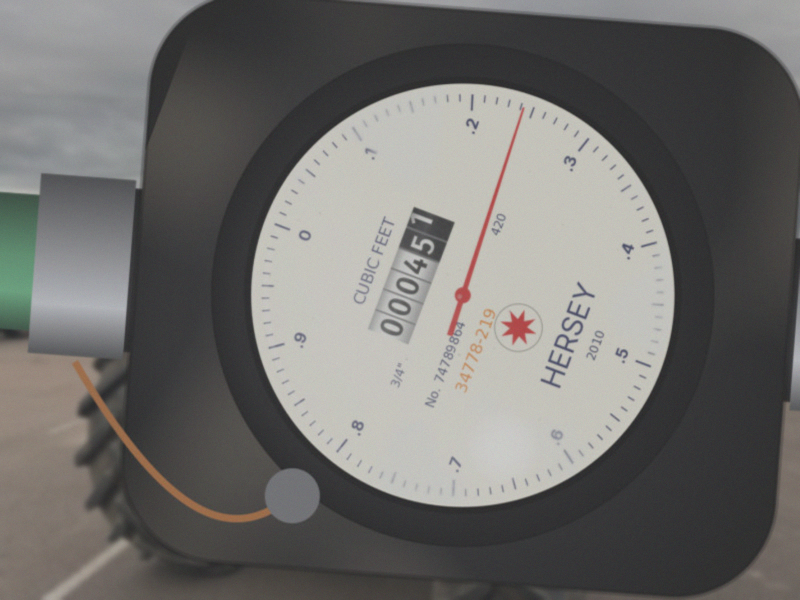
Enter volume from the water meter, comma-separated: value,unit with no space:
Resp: 451.24,ft³
